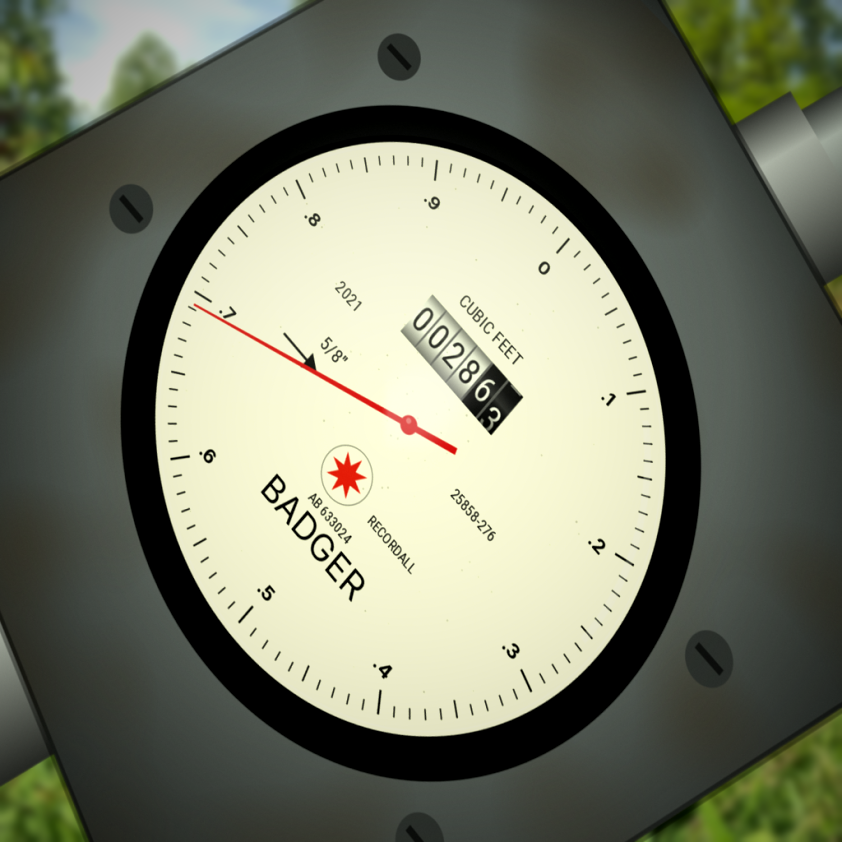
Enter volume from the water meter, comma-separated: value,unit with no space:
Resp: 2862.69,ft³
